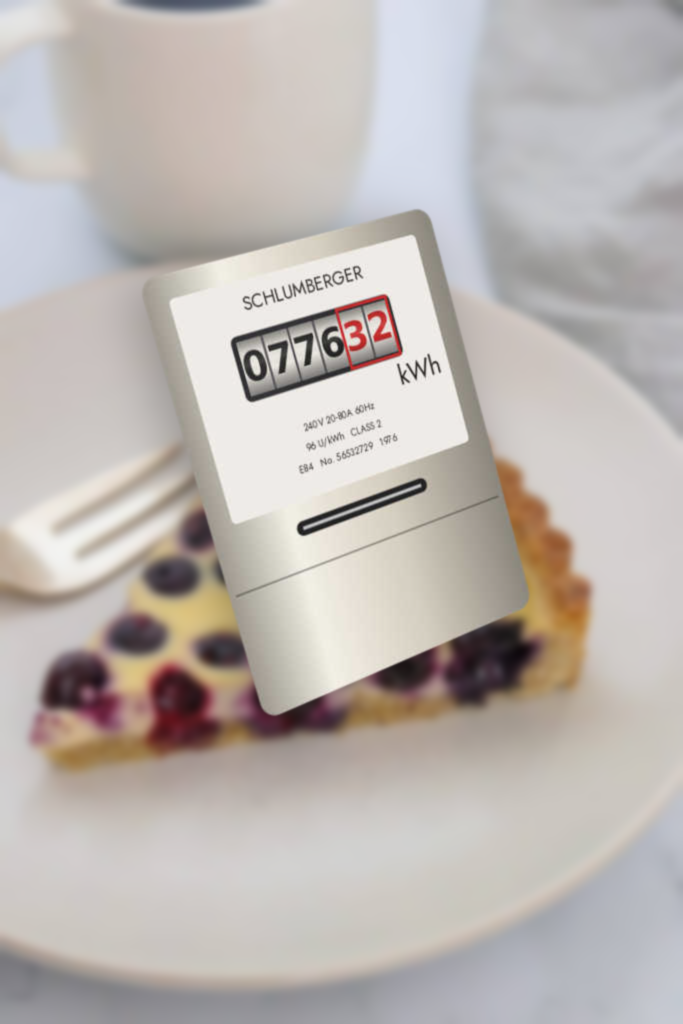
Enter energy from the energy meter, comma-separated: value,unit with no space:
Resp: 776.32,kWh
